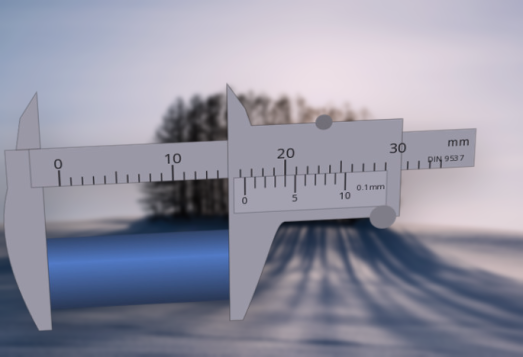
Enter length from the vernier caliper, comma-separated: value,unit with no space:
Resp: 16.4,mm
